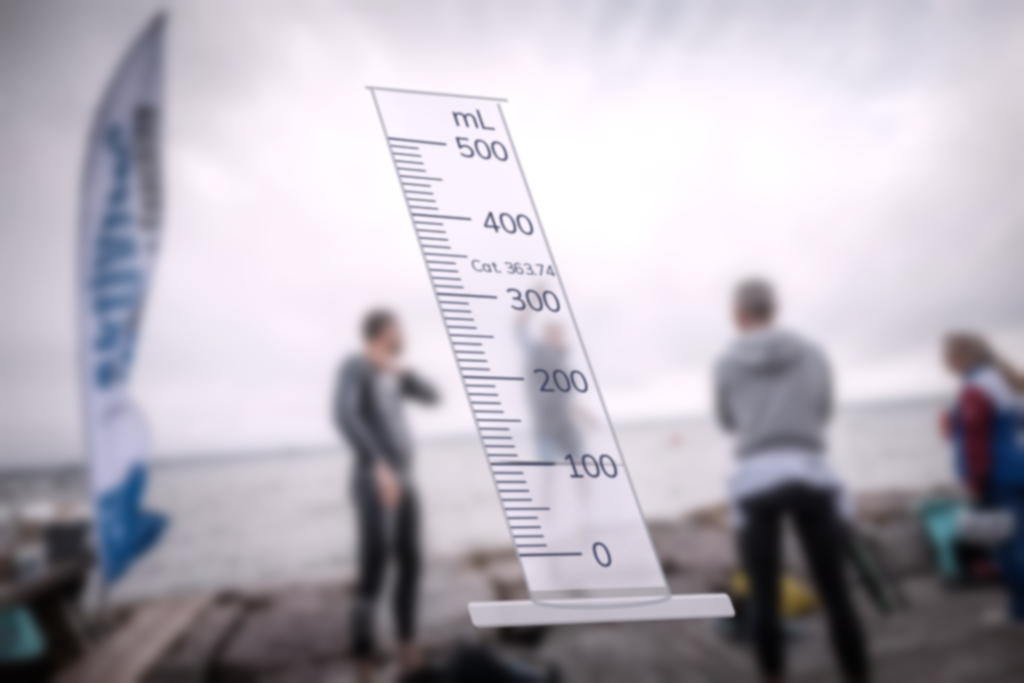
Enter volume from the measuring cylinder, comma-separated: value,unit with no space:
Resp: 100,mL
